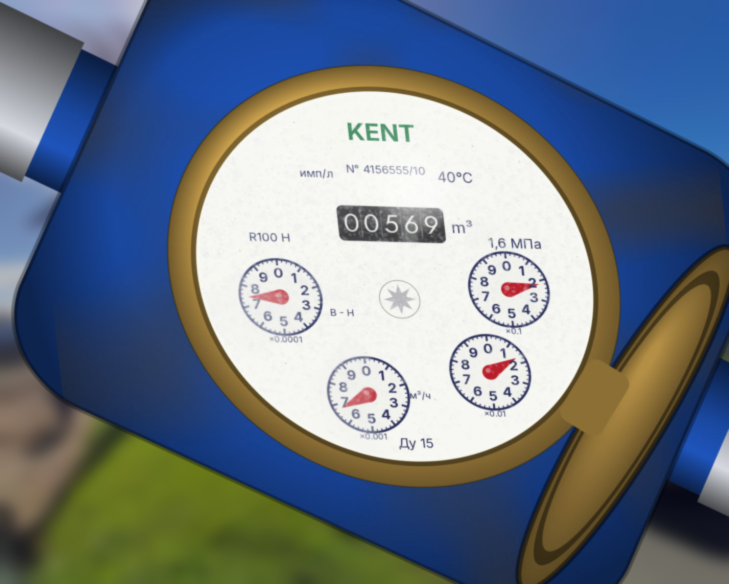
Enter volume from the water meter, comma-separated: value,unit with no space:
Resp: 569.2167,m³
